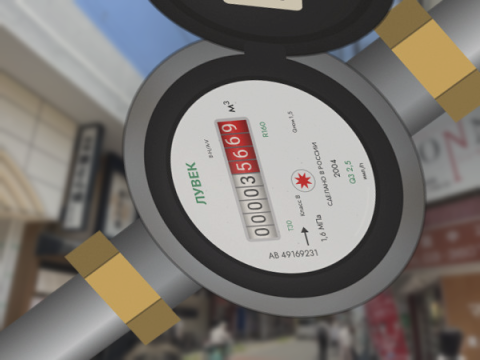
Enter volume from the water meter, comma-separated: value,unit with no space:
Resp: 3.5669,m³
